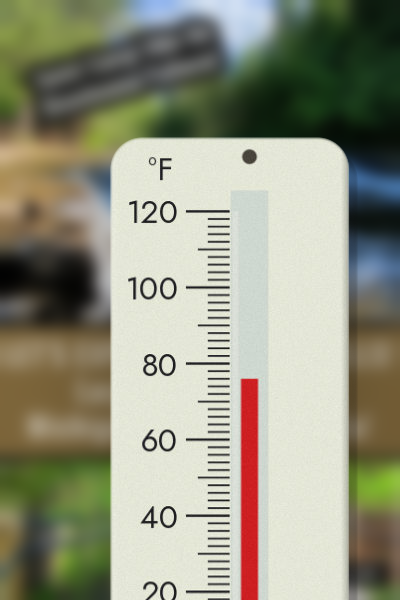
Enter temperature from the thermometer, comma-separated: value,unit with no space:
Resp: 76,°F
